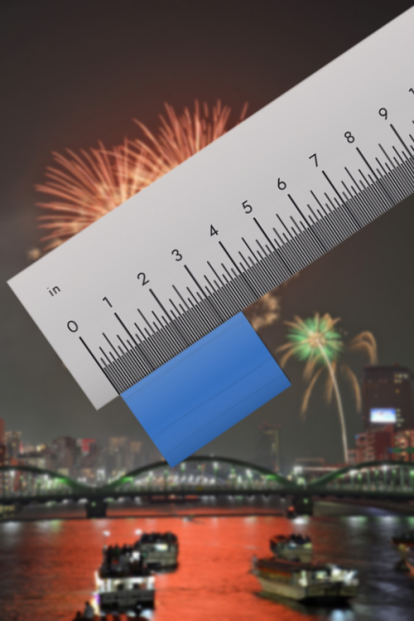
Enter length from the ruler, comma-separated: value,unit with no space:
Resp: 3.5,in
